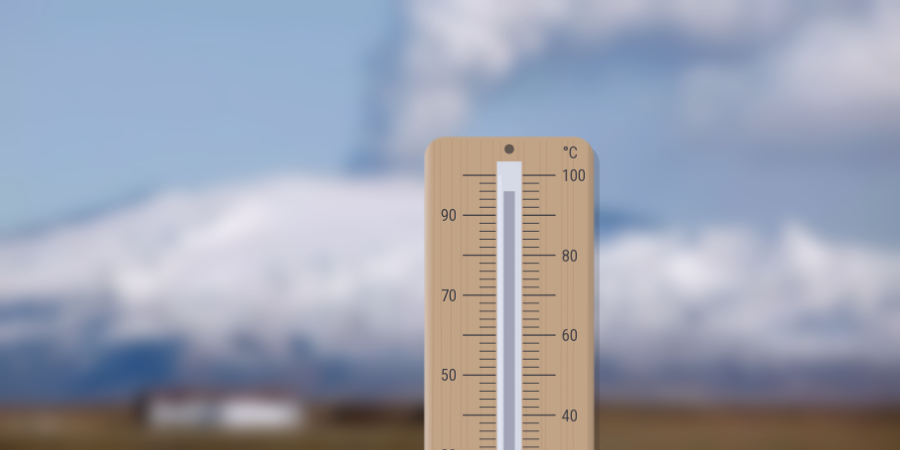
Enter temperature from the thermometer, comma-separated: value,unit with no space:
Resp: 96,°C
